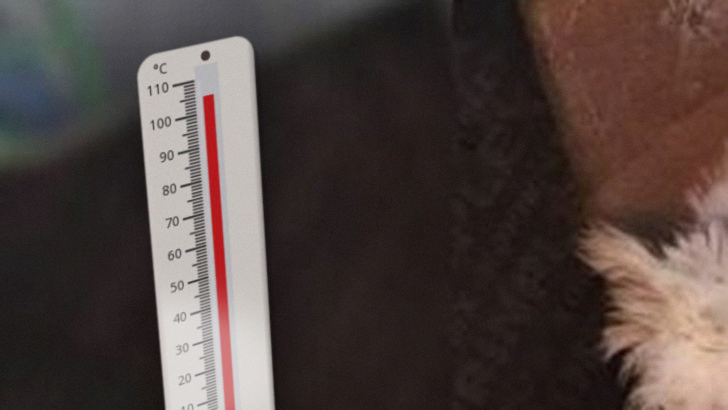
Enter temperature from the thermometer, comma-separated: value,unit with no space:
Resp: 105,°C
